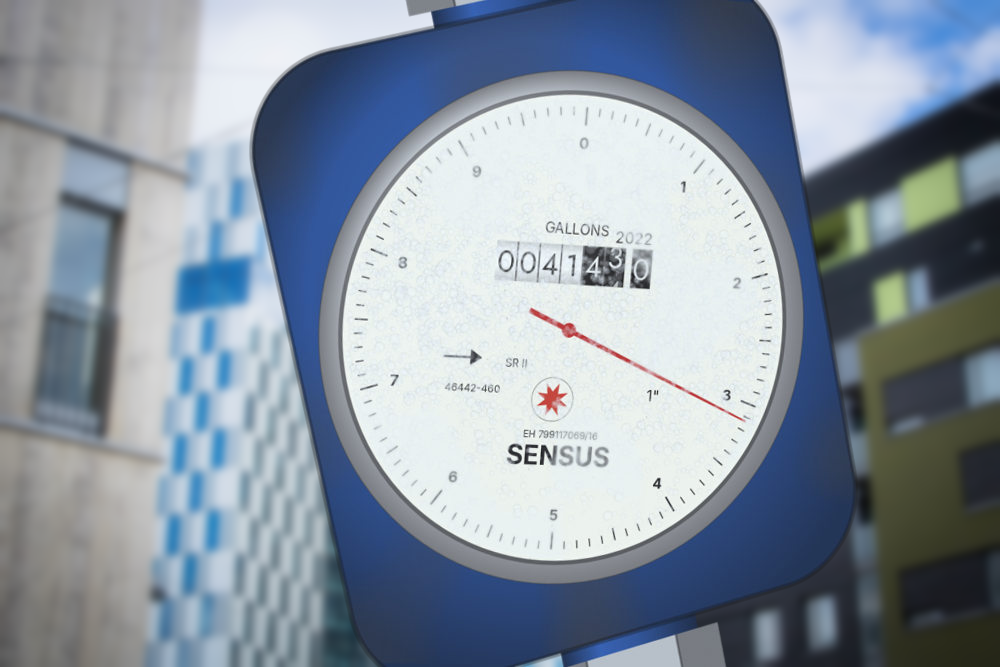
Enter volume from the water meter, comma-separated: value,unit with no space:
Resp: 41433.1,gal
